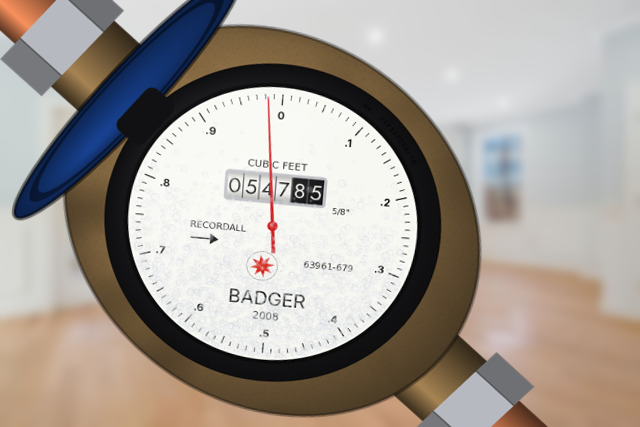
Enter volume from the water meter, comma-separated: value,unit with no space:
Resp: 54784.98,ft³
